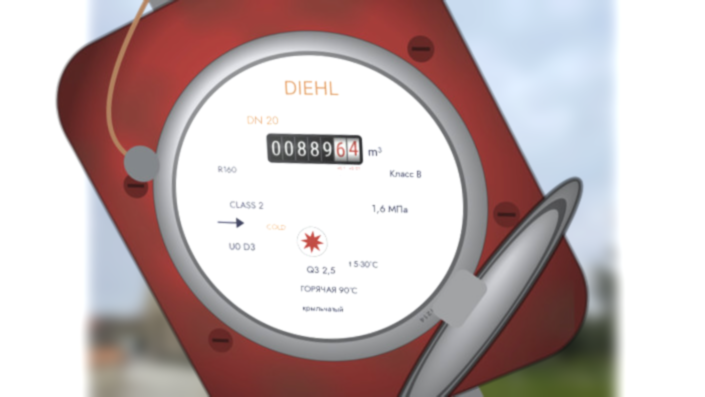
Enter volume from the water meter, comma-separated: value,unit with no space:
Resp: 889.64,m³
